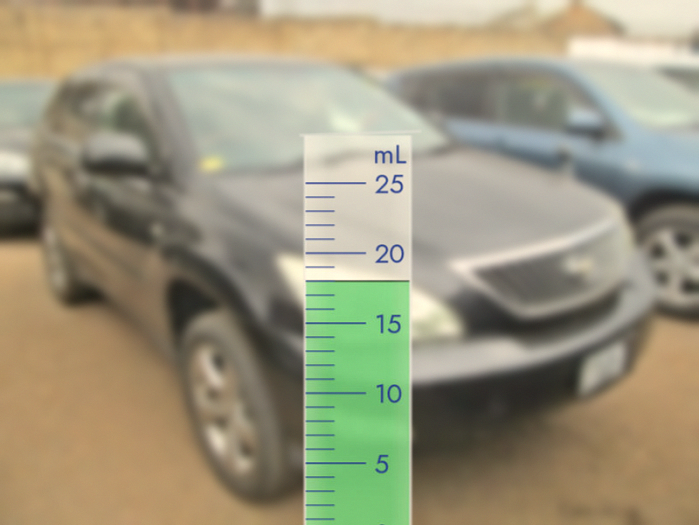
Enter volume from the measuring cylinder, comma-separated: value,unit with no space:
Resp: 18,mL
